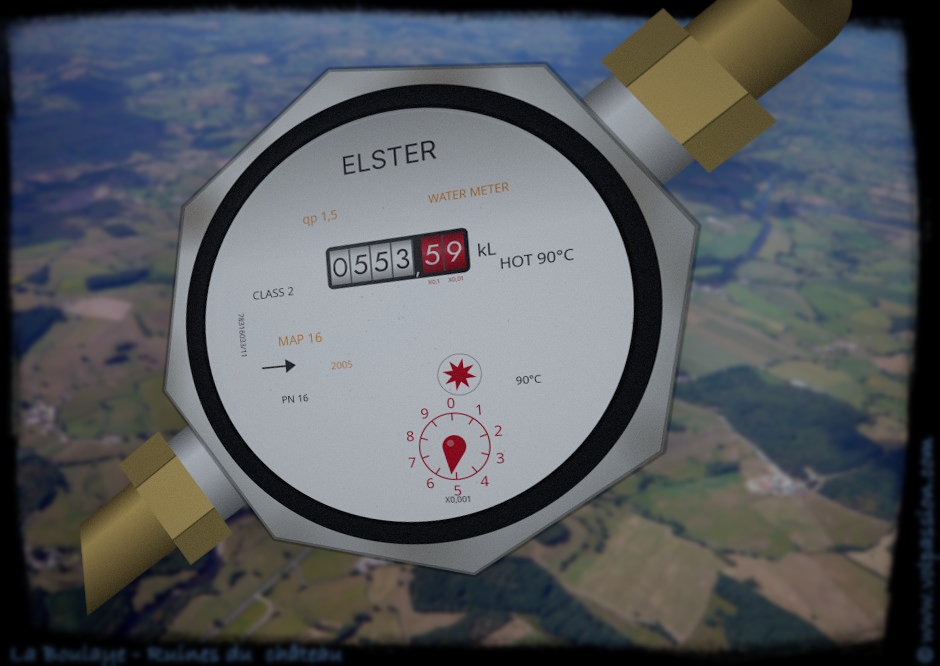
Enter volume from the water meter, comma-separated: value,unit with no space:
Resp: 553.595,kL
